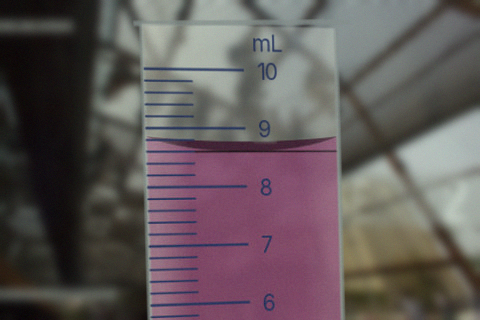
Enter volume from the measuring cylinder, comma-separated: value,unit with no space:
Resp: 8.6,mL
